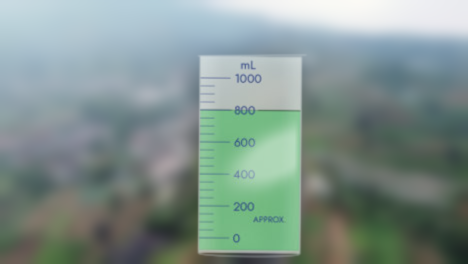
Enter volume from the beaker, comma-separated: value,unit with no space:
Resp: 800,mL
